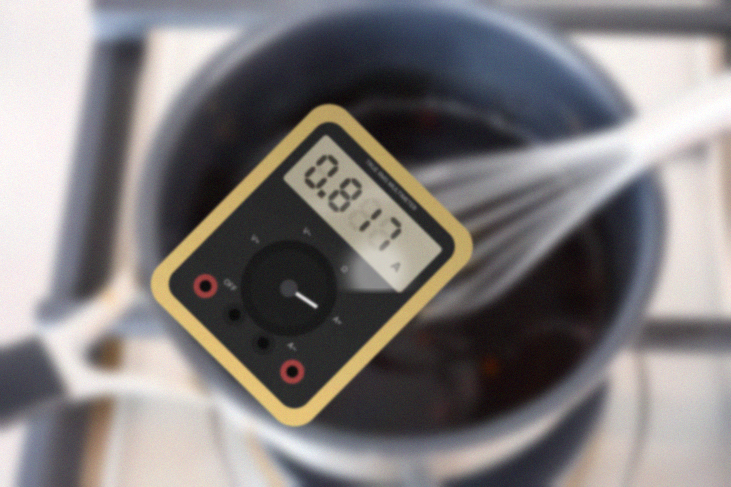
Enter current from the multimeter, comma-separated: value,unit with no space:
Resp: 0.817,A
